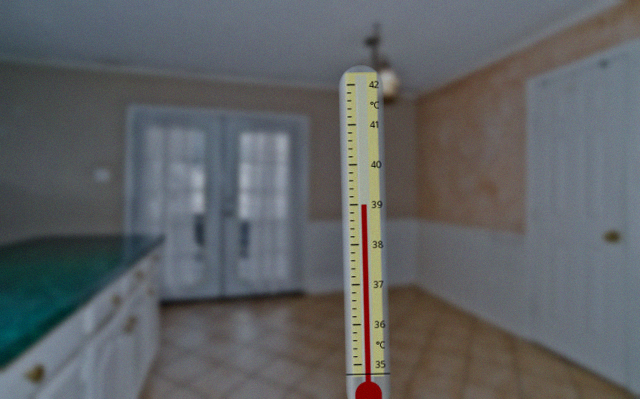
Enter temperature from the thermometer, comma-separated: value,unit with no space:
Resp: 39,°C
